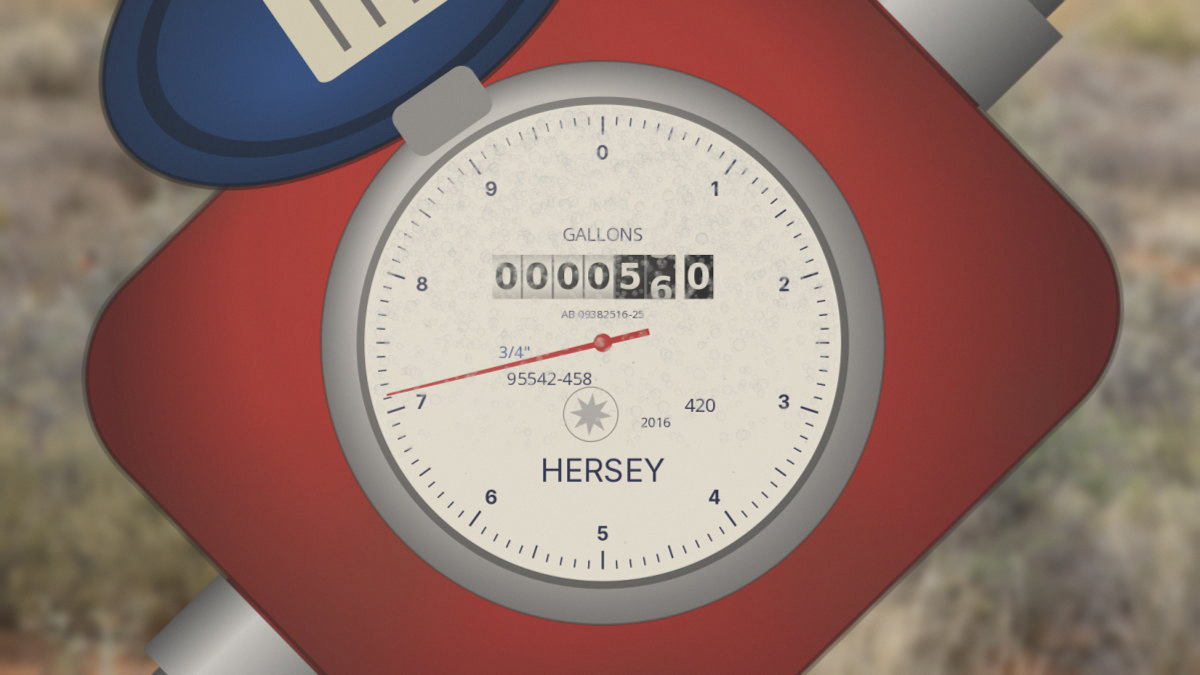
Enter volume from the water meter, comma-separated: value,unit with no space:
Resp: 557.1,gal
